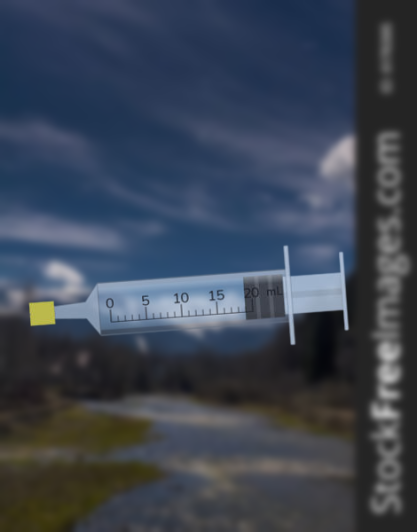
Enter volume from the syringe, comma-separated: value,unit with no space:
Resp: 19,mL
